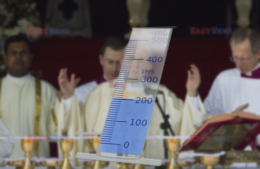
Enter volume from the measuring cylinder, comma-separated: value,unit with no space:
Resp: 200,mL
